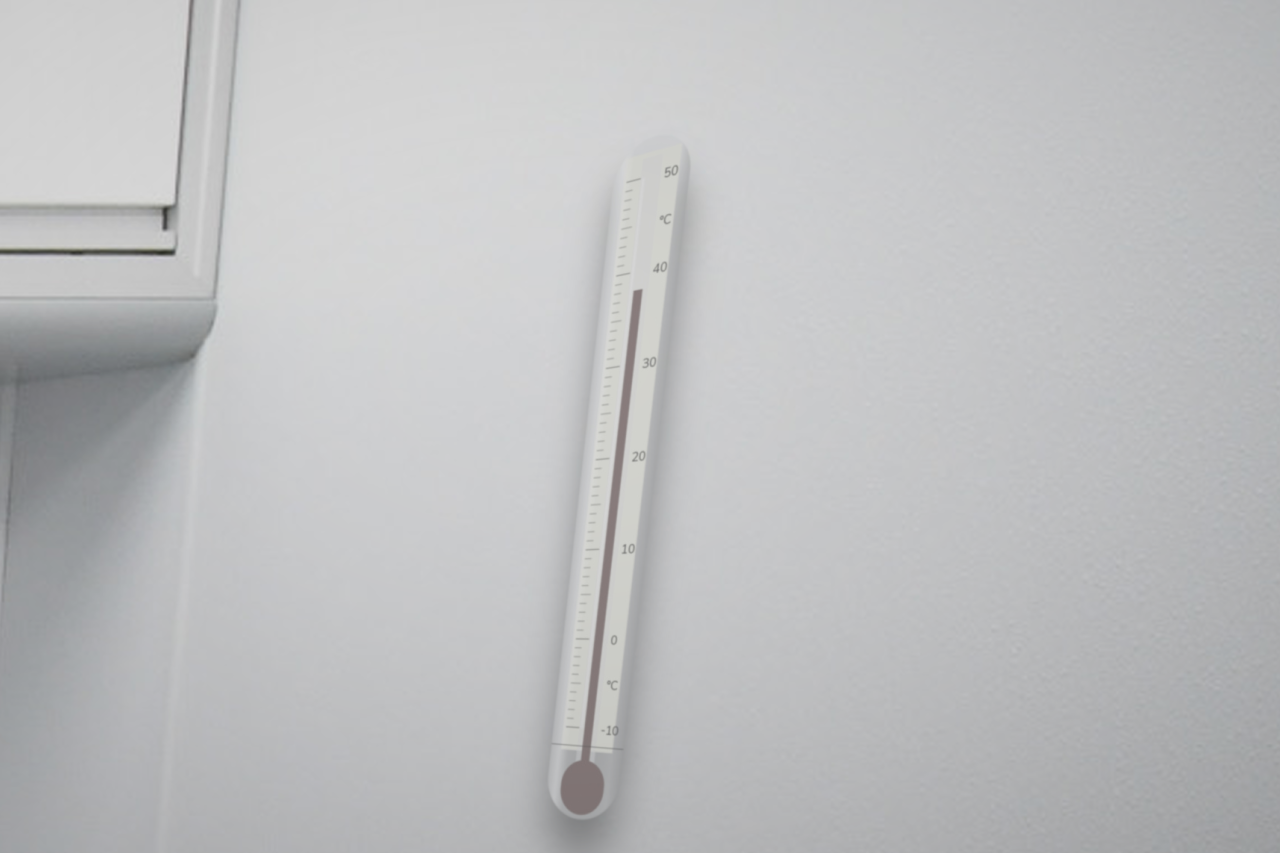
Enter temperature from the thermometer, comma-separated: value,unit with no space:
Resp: 38,°C
